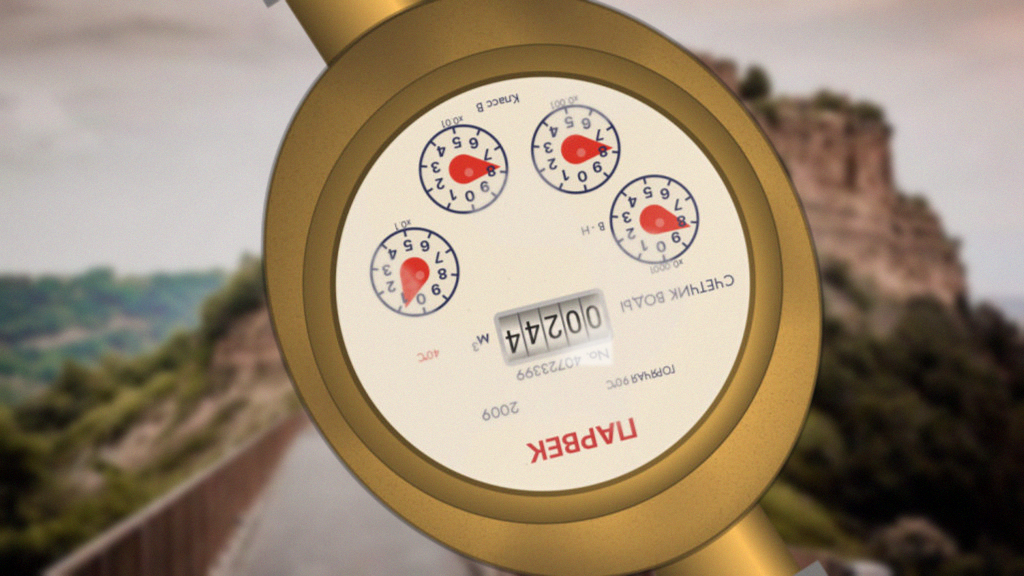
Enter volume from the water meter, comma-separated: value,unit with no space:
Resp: 244.0778,m³
